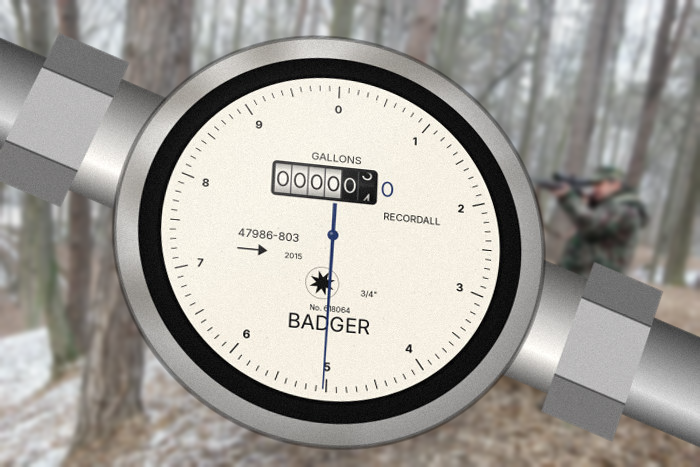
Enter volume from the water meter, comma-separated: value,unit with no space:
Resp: 35.0,gal
